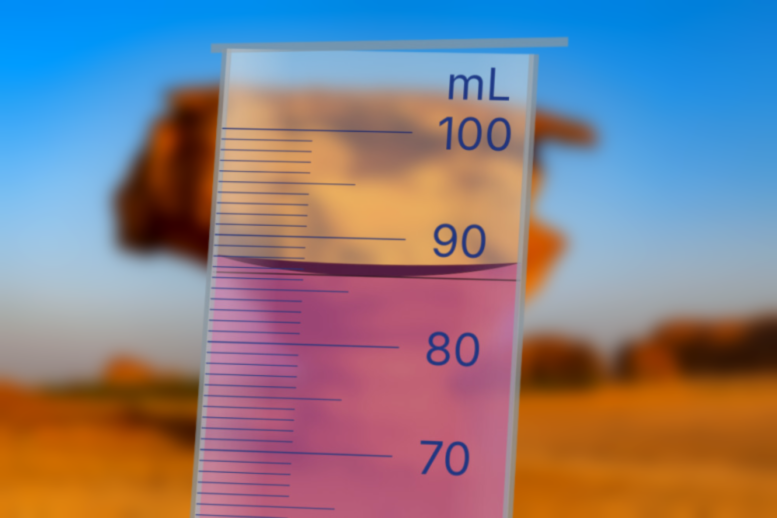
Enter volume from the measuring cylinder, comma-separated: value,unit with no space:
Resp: 86.5,mL
